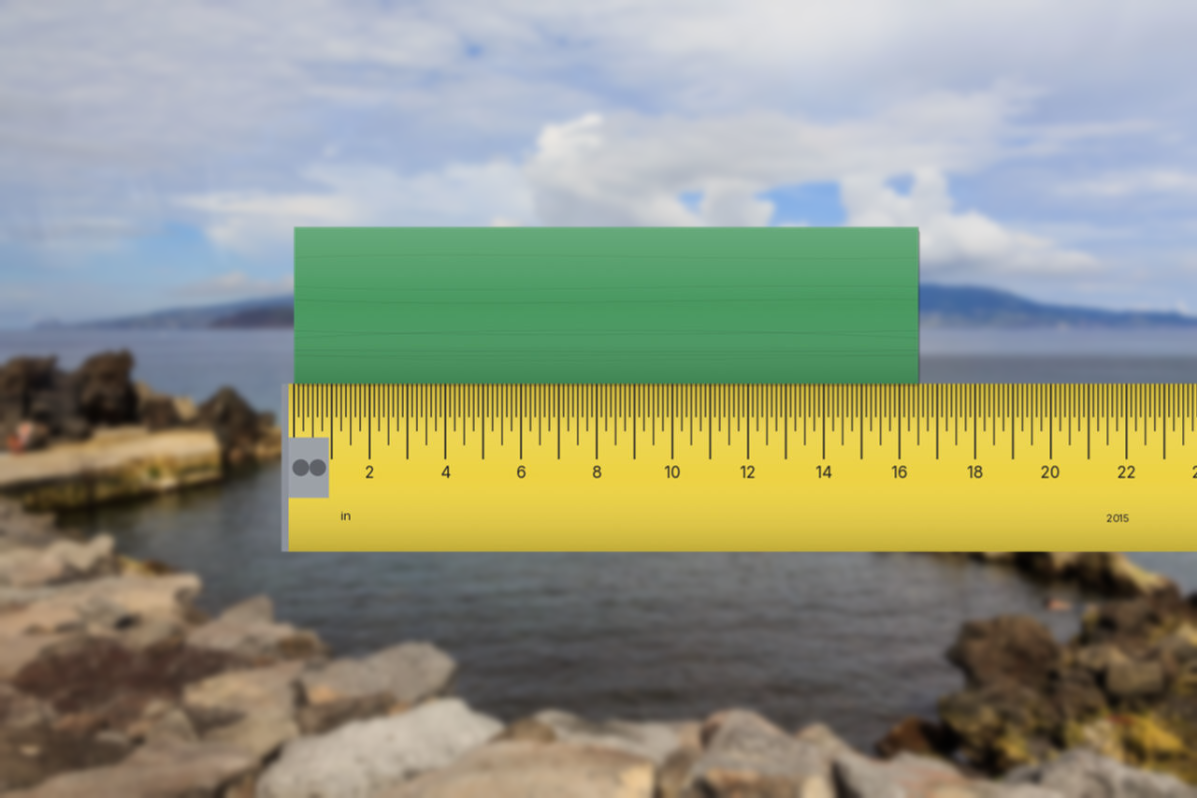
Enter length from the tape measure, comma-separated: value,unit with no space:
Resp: 16.5,in
